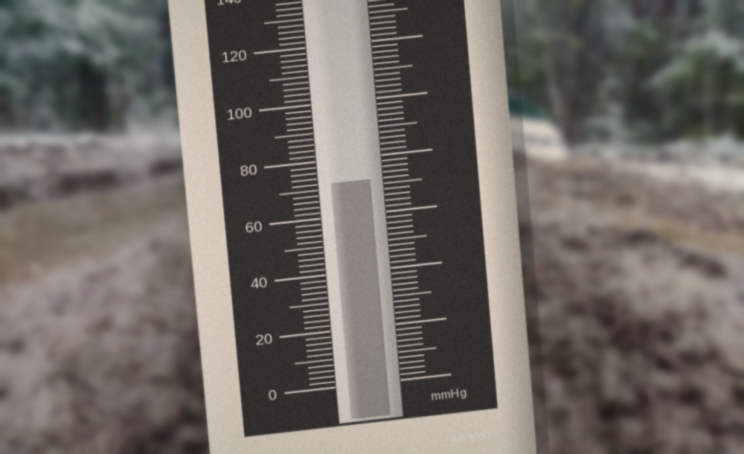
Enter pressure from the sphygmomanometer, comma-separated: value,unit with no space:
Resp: 72,mmHg
